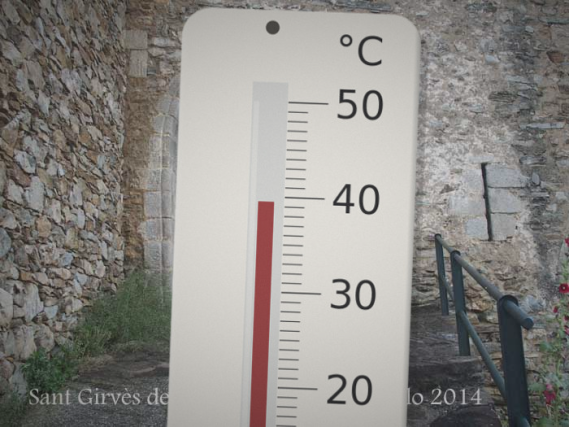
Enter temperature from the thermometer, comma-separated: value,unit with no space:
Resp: 39.5,°C
